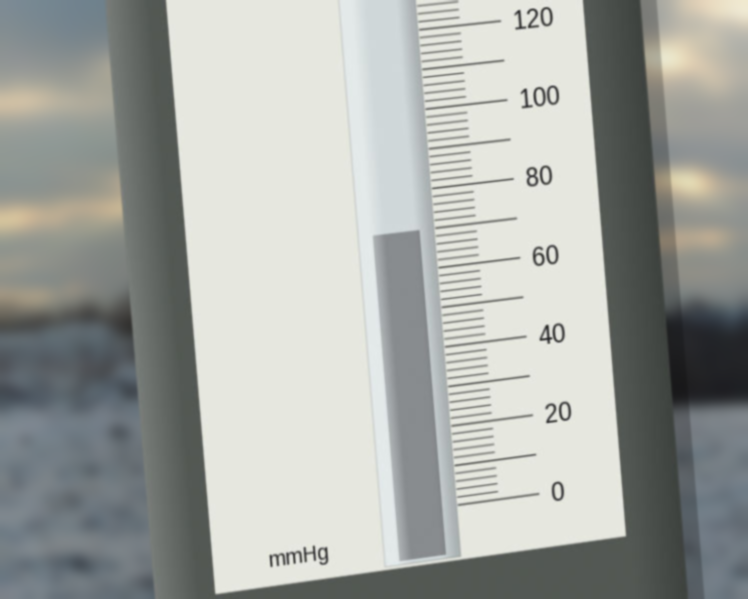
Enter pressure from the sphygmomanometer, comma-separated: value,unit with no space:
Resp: 70,mmHg
